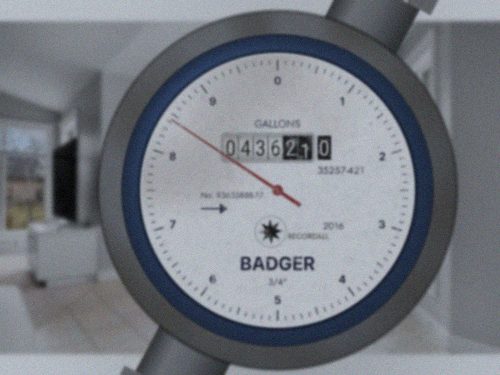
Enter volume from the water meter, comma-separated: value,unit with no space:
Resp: 436208.4,gal
